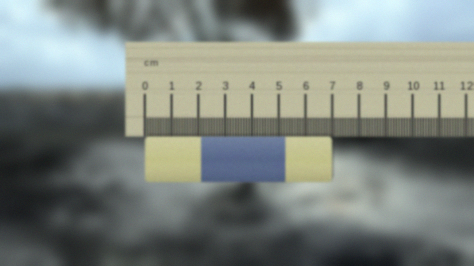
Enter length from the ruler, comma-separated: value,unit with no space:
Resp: 7,cm
